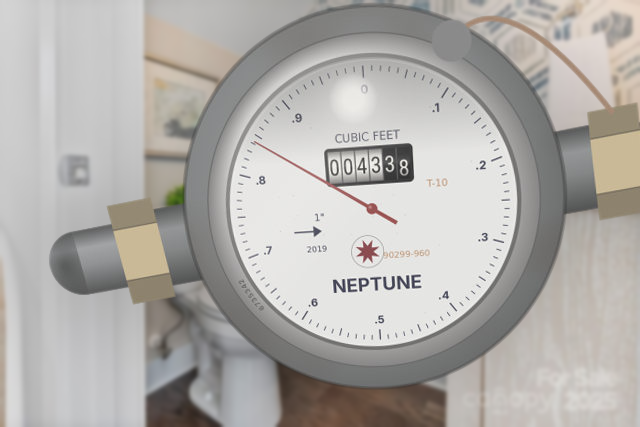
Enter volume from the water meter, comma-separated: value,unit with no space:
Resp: 4337.84,ft³
